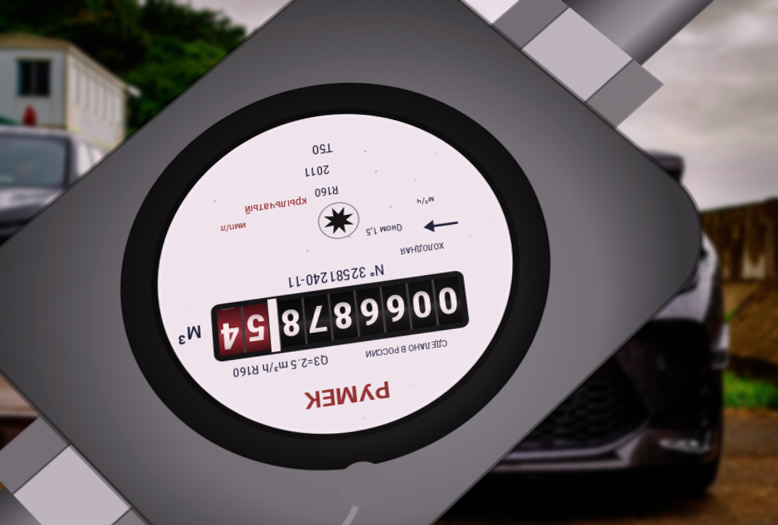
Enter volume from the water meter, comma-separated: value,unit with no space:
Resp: 66878.54,m³
